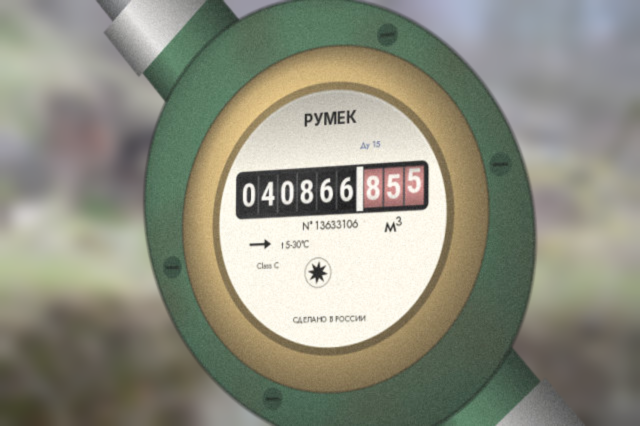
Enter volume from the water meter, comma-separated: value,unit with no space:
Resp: 40866.855,m³
